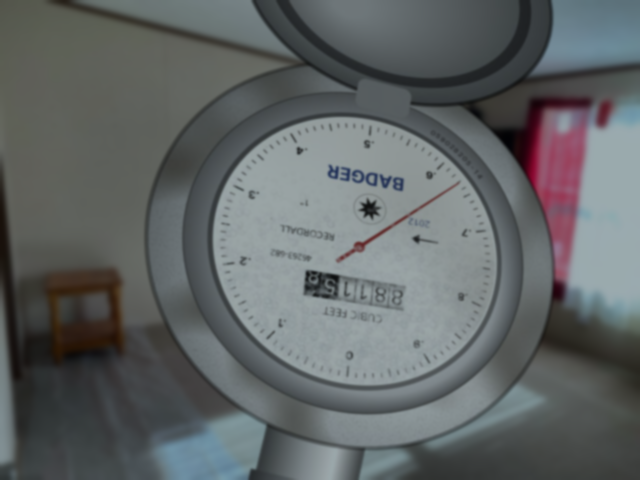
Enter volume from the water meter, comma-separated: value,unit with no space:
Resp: 881157.63,ft³
